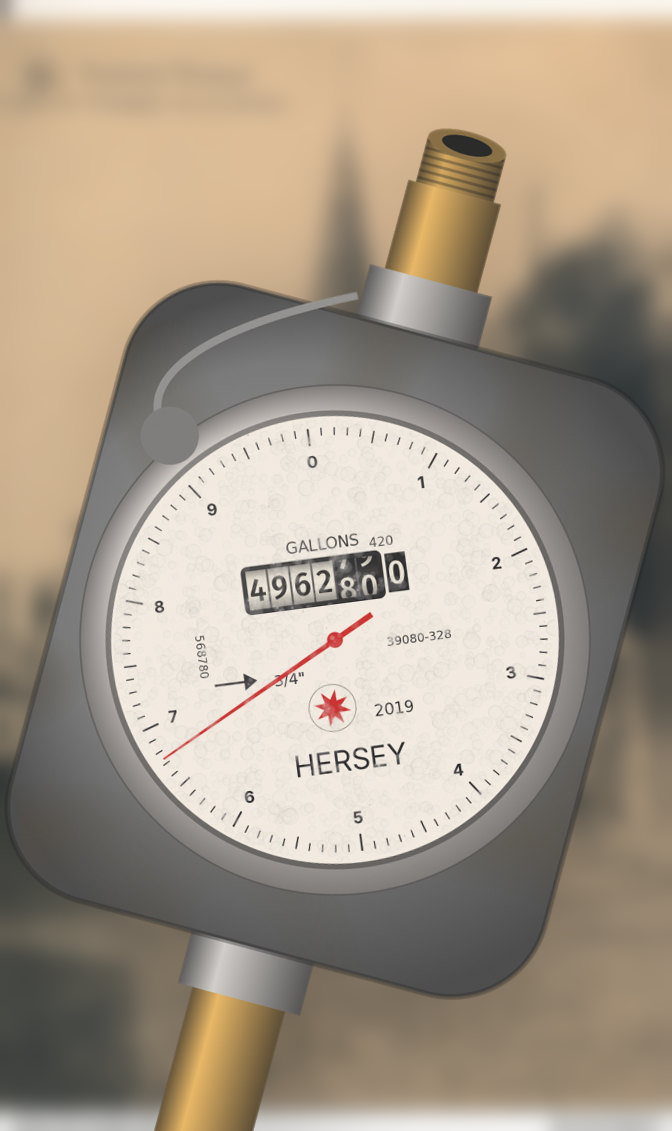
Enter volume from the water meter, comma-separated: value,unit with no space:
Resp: 4962796.7,gal
